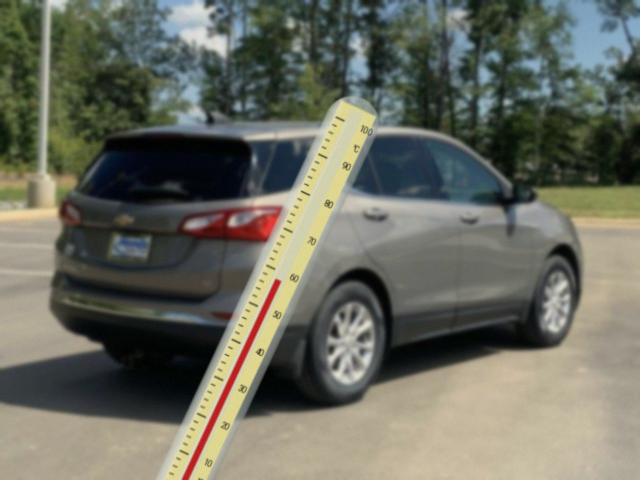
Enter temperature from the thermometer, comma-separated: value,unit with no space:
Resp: 58,°C
